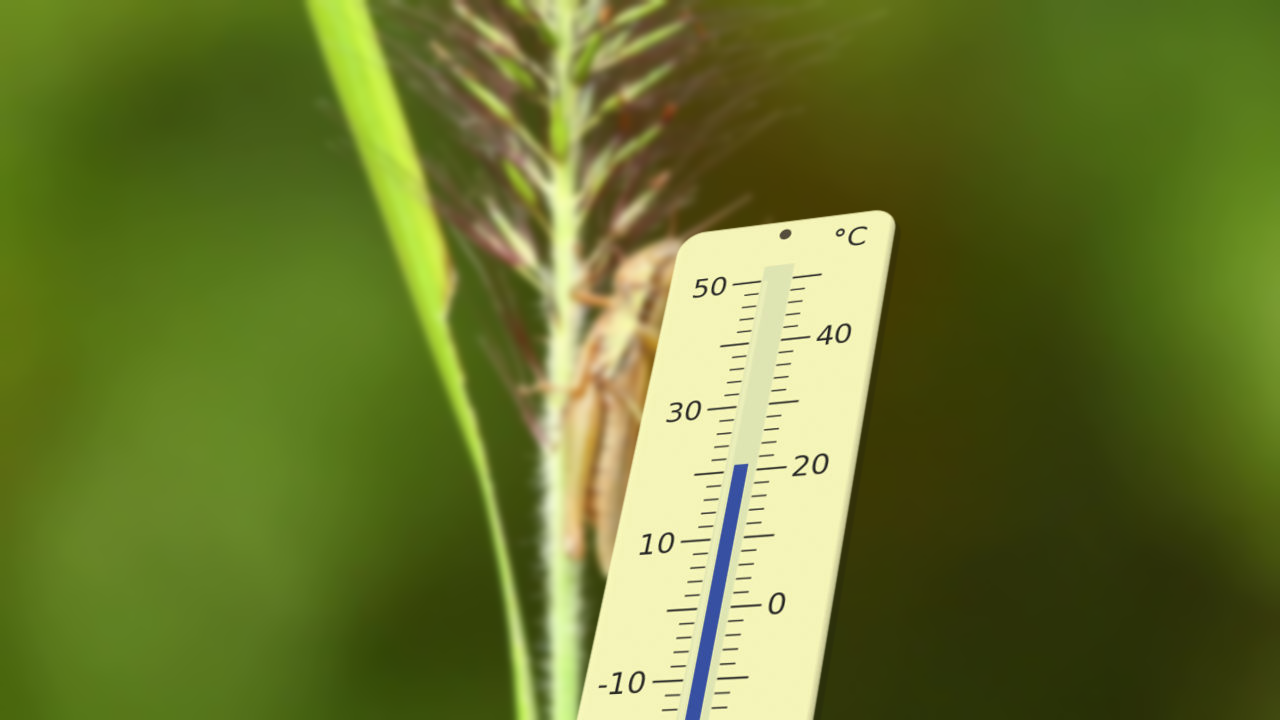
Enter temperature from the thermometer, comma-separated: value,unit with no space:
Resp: 21,°C
